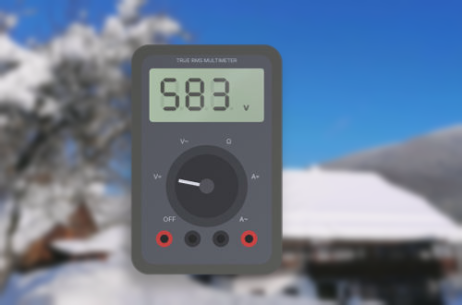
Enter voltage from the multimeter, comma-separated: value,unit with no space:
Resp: 583,V
